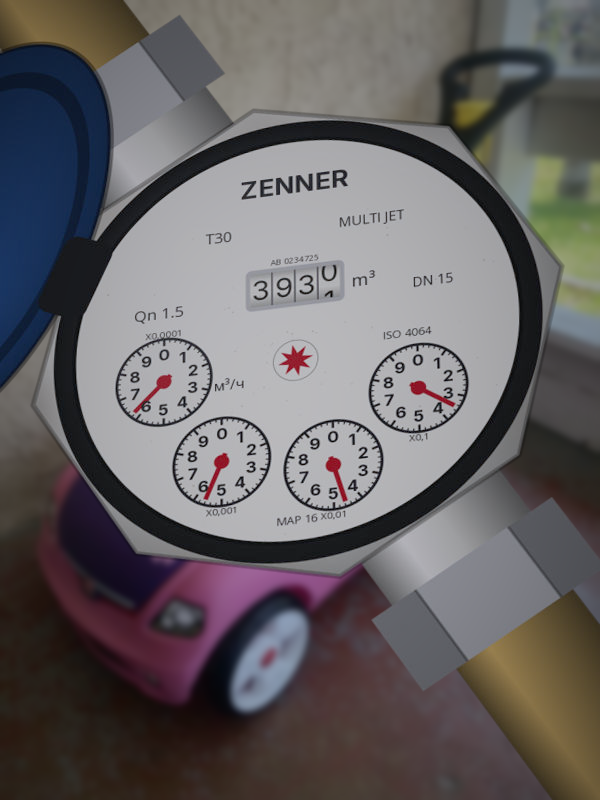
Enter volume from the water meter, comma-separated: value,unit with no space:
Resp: 3930.3456,m³
